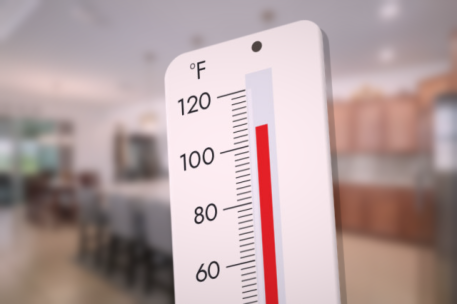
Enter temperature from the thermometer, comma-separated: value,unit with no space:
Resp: 106,°F
